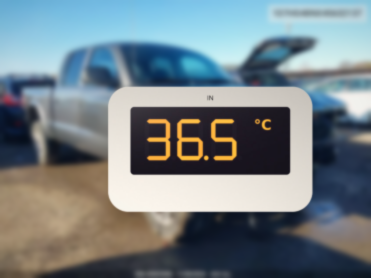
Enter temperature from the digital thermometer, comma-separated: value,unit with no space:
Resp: 36.5,°C
